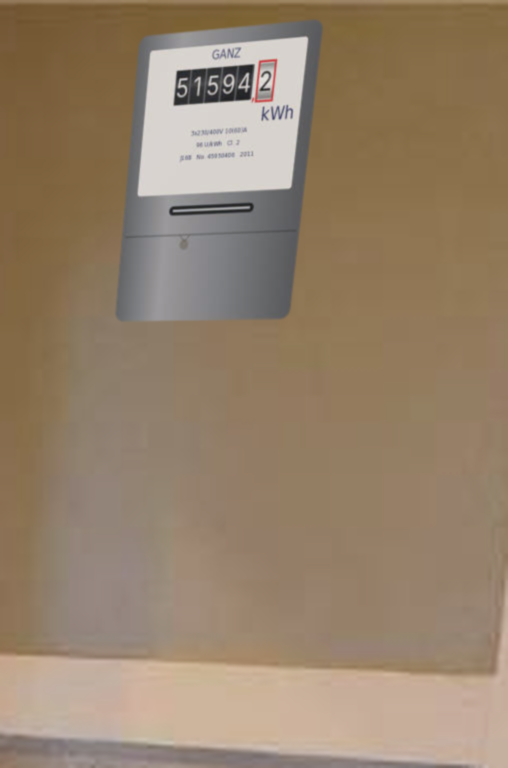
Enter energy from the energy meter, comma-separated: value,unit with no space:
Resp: 51594.2,kWh
